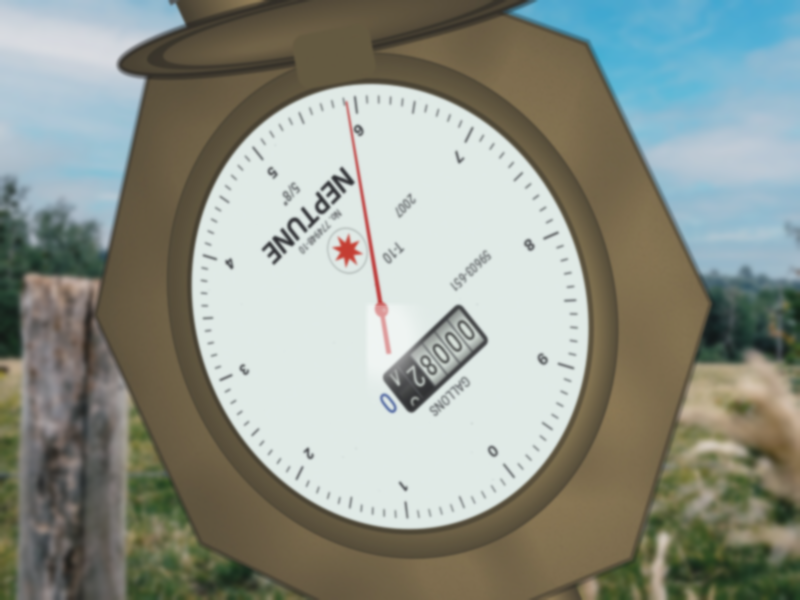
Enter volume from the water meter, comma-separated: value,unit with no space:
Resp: 8235.9,gal
